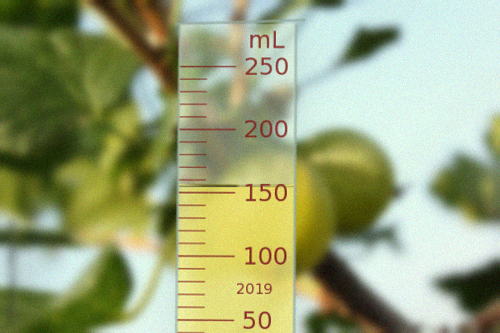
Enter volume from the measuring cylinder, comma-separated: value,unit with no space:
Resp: 155,mL
